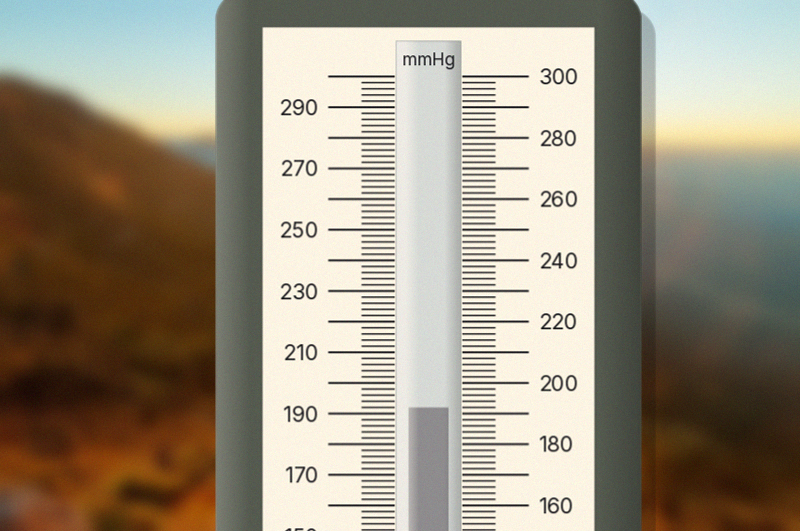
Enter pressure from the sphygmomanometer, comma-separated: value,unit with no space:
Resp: 192,mmHg
